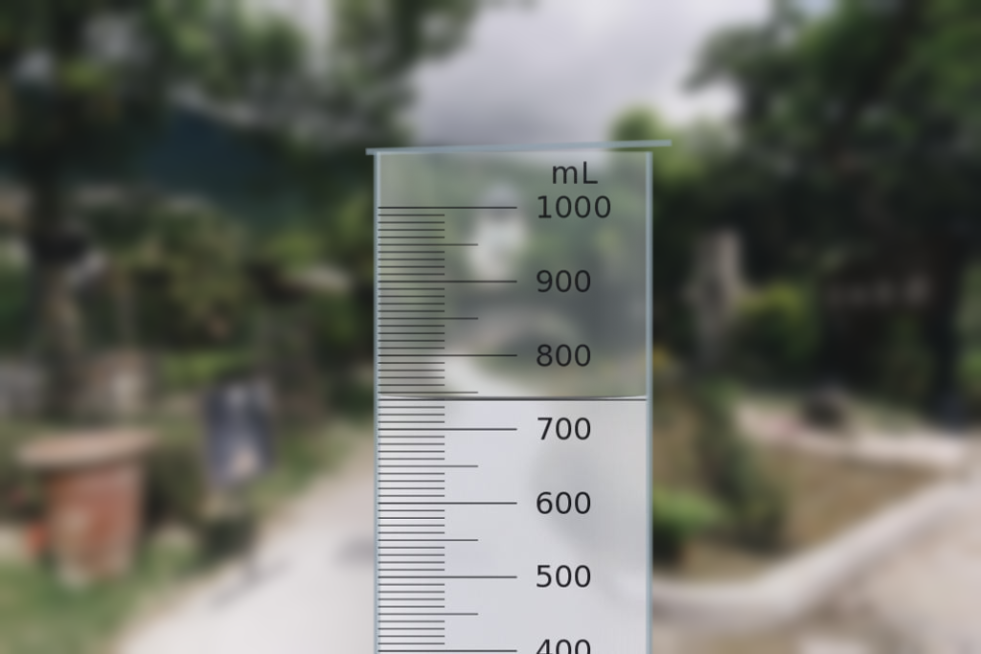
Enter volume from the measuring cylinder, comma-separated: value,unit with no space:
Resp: 740,mL
